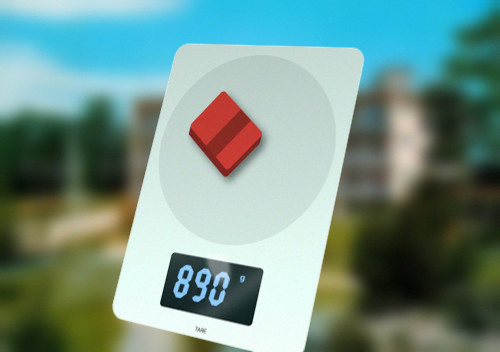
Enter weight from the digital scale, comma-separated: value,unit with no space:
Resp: 890,g
